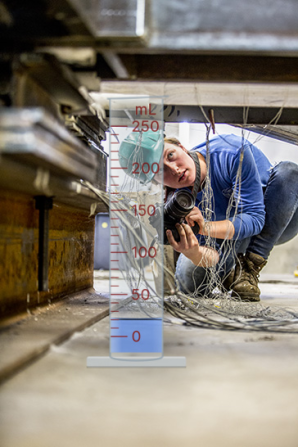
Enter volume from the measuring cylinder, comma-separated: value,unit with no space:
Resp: 20,mL
